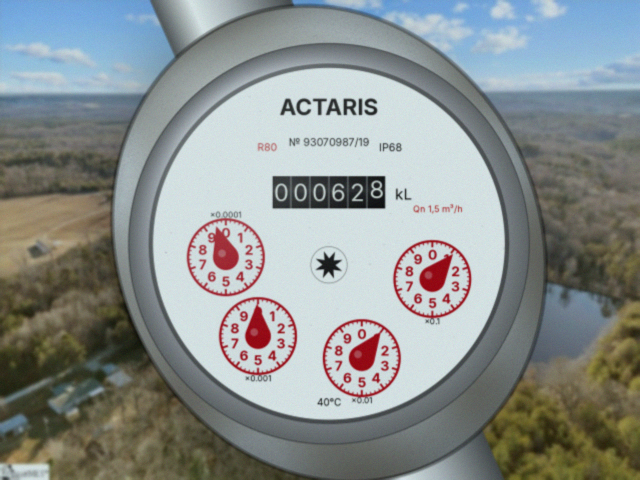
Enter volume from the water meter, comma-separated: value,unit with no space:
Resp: 628.1099,kL
